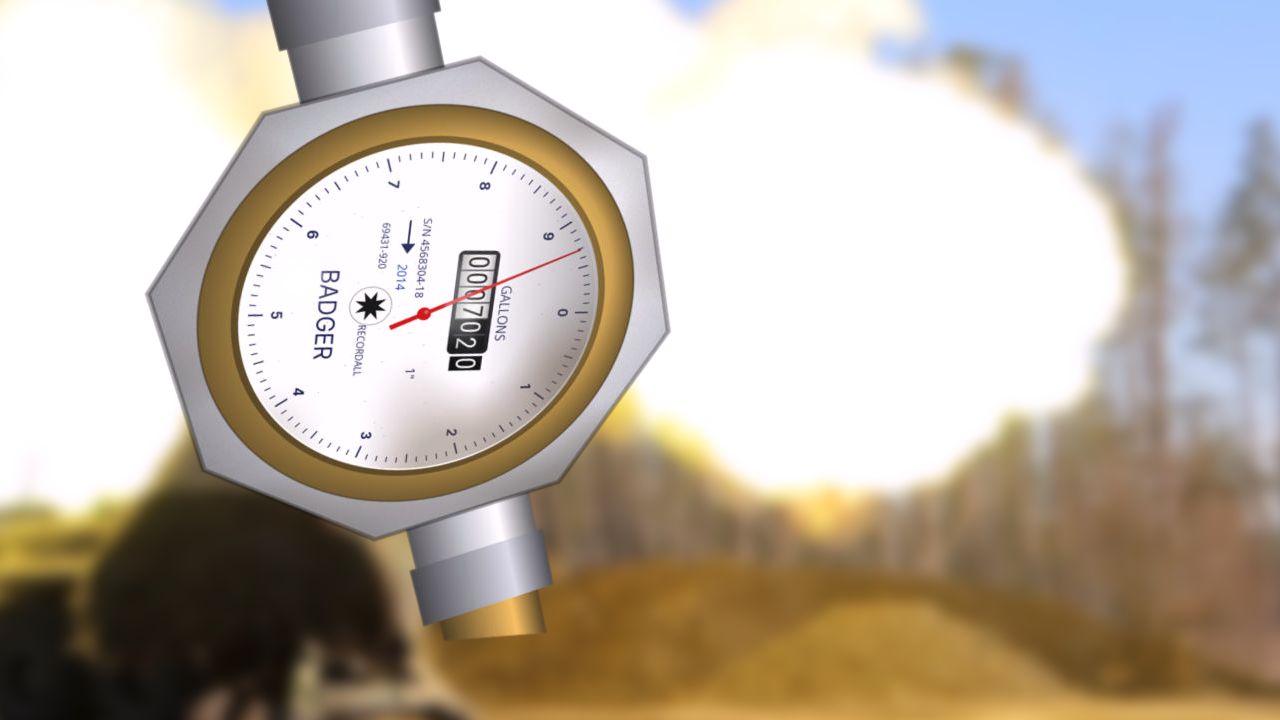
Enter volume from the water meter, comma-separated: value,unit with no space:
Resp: 7019.3,gal
